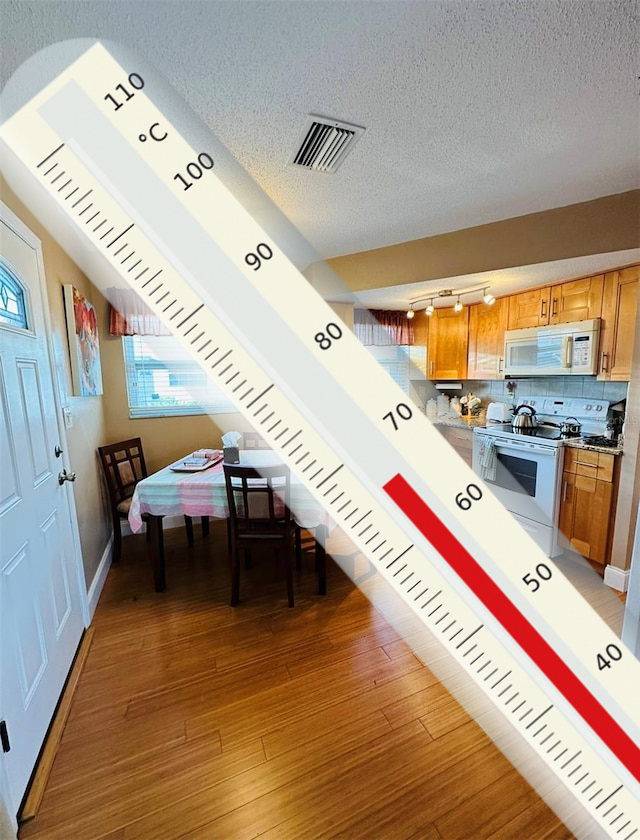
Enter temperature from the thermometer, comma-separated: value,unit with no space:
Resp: 66,°C
